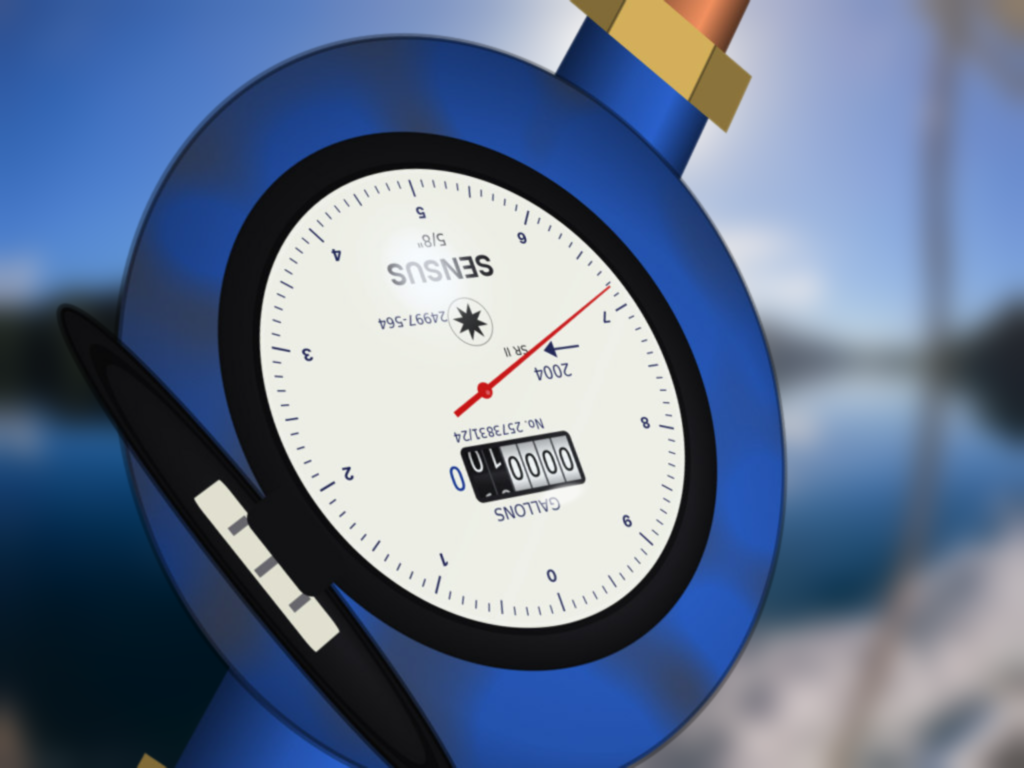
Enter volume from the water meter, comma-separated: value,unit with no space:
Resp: 96.8,gal
